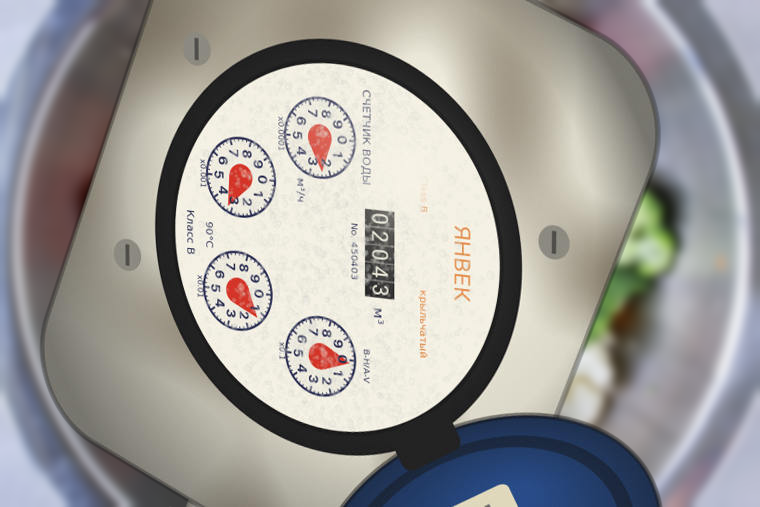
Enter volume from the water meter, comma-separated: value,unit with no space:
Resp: 2043.0132,m³
